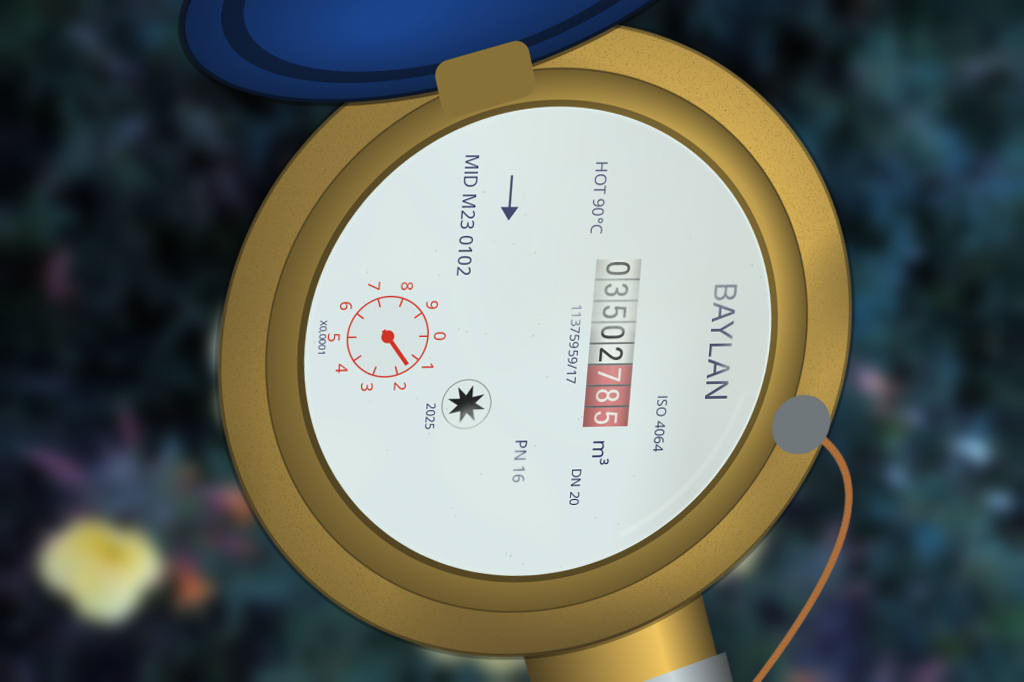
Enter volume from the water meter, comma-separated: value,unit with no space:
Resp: 3502.7851,m³
